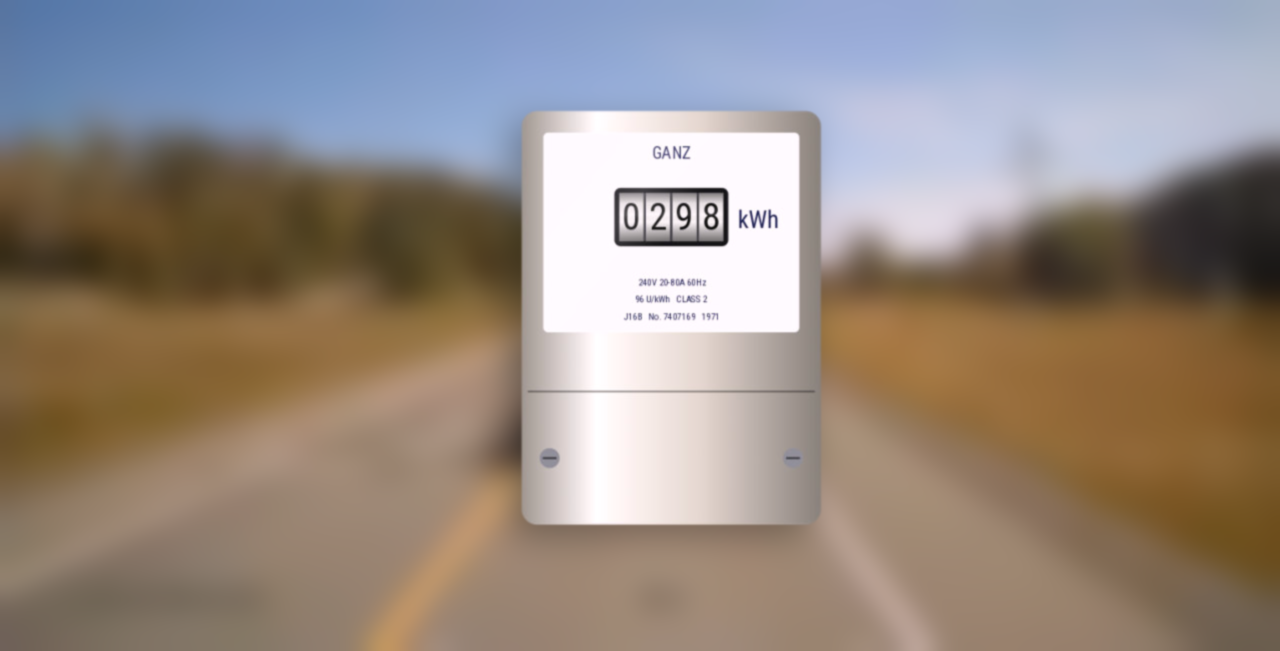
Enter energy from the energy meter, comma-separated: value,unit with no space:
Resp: 298,kWh
